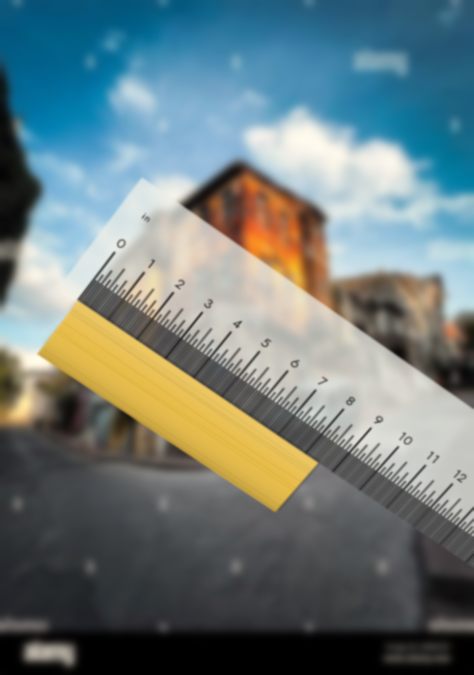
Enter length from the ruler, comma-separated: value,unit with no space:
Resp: 8.5,in
